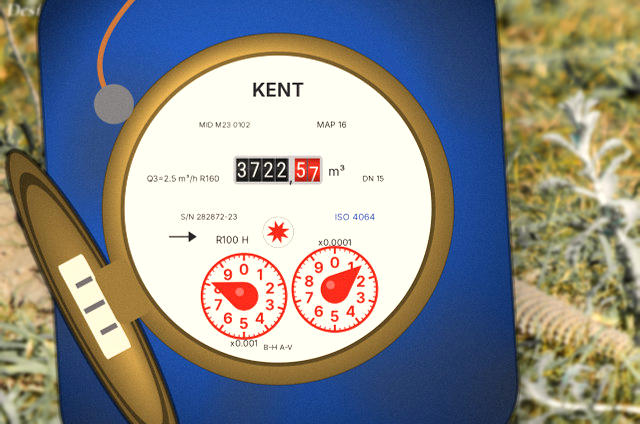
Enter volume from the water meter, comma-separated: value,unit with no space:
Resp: 3722.5681,m³
